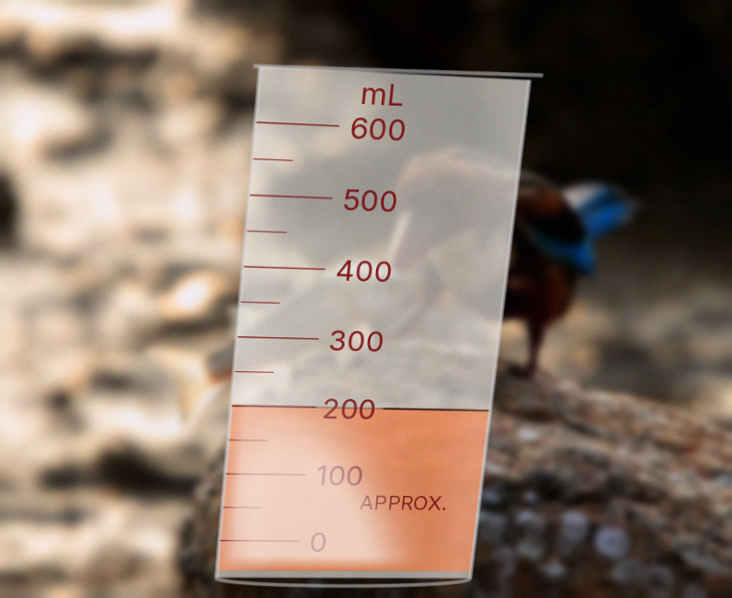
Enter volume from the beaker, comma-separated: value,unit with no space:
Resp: 200,mL
